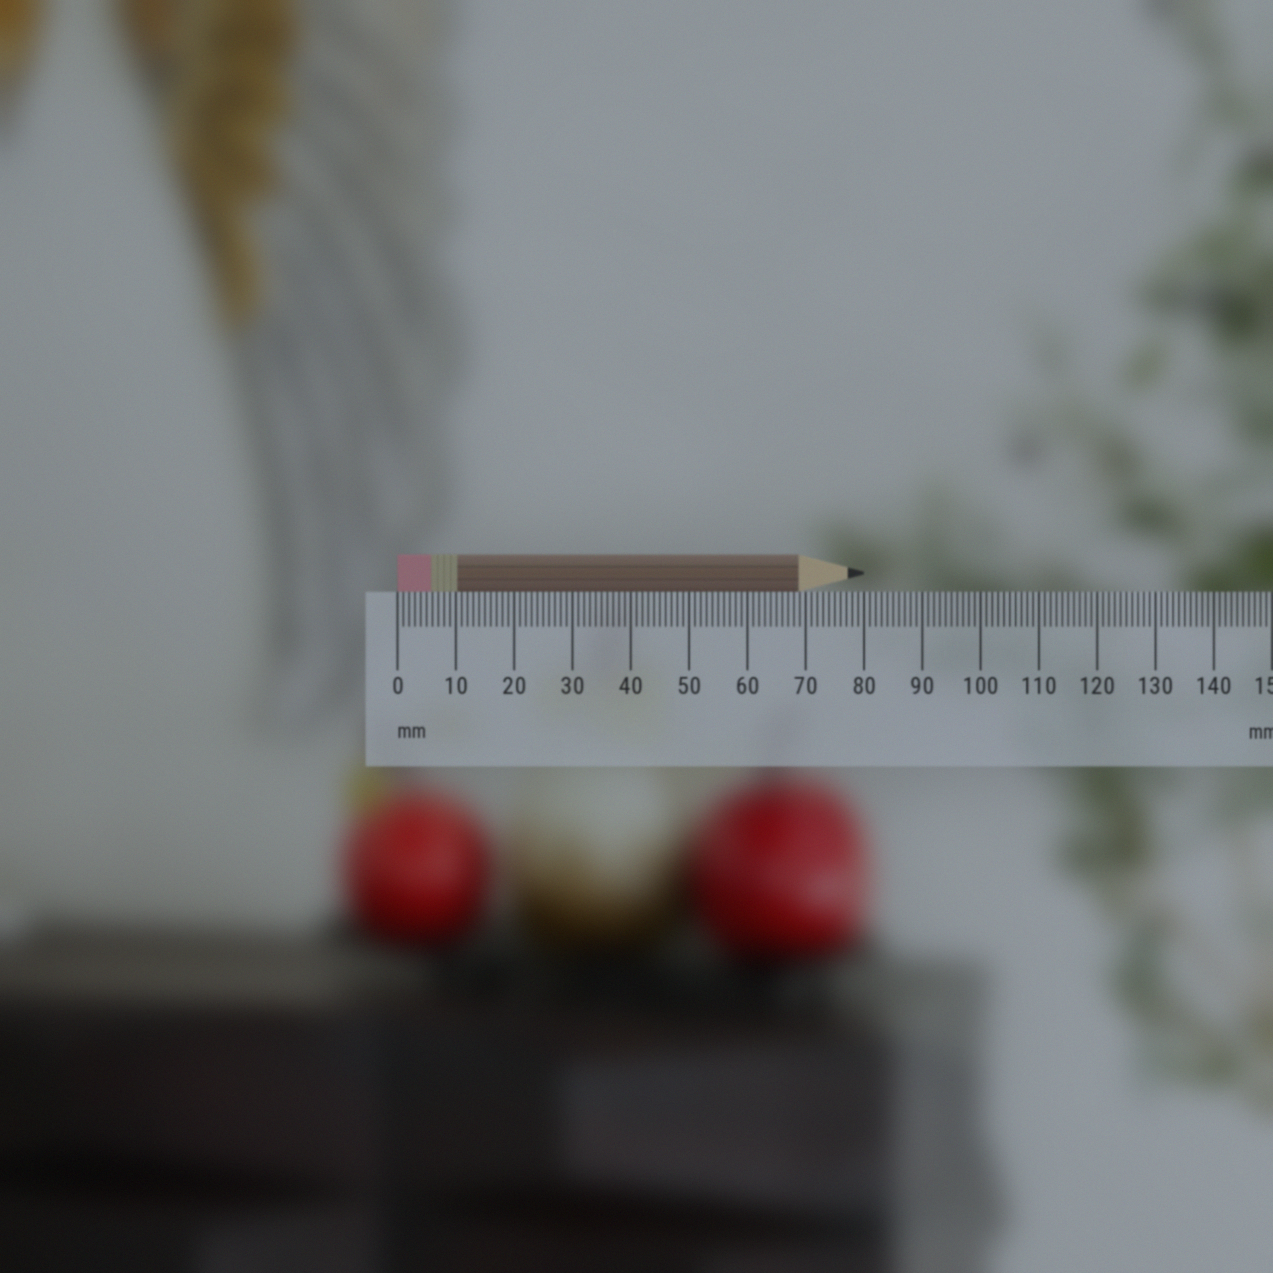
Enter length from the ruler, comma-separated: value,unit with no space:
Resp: 80,mm
